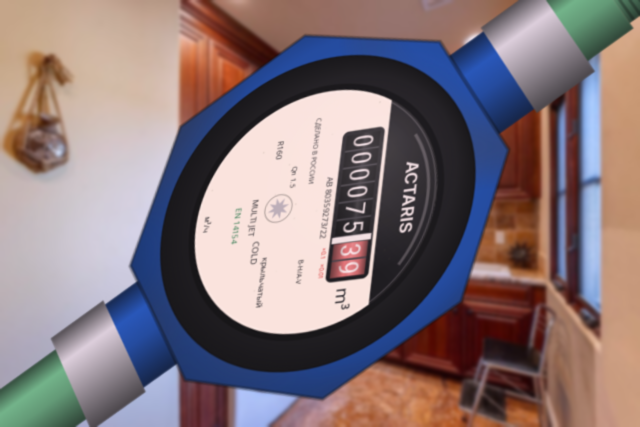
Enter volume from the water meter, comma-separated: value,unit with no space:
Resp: 75.39,m³
